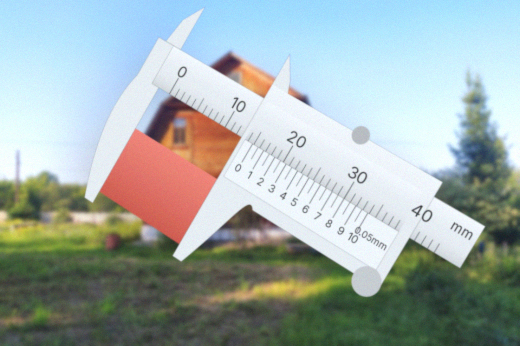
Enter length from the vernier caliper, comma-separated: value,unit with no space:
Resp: 14.8,mm
